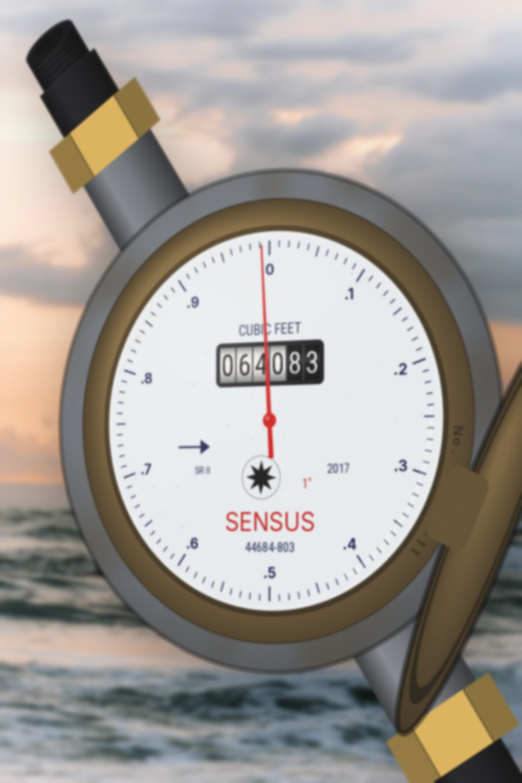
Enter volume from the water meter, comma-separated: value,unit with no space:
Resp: 64082.99,ft³
